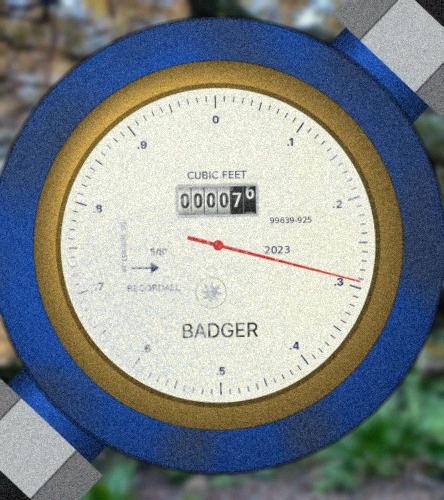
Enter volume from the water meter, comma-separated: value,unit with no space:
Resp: 76.29,ft³
